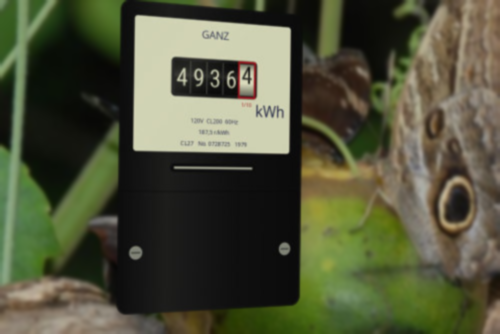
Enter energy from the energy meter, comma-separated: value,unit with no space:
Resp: 4936.4,kWh
